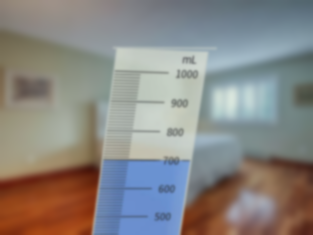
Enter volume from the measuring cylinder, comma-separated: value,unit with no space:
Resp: 700,mL
